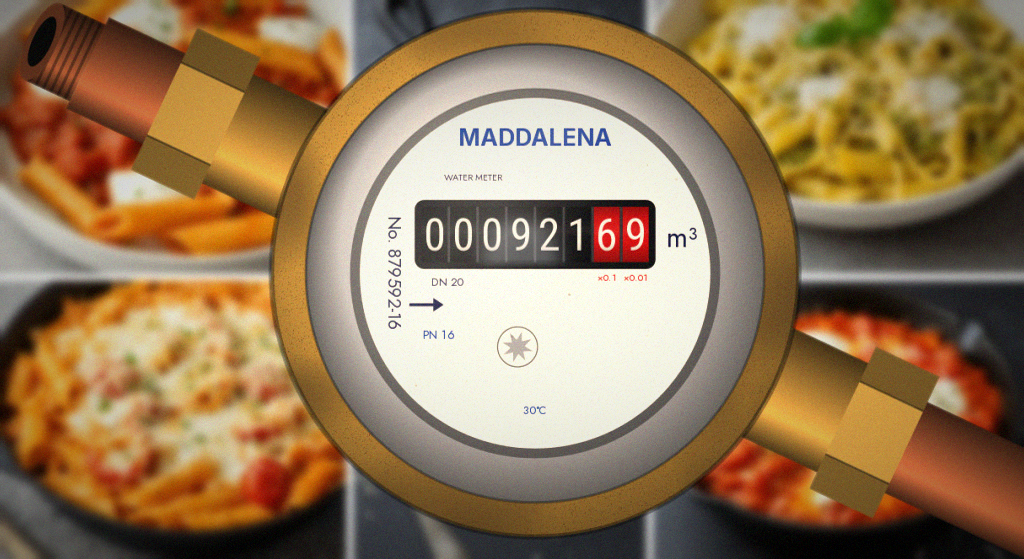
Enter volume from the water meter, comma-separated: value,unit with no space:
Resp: 921.69,m³
